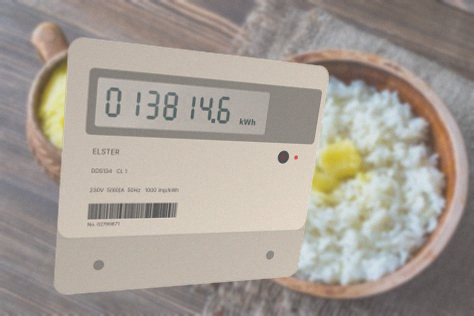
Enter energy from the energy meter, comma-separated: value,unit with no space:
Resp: 13814.6,kWh
